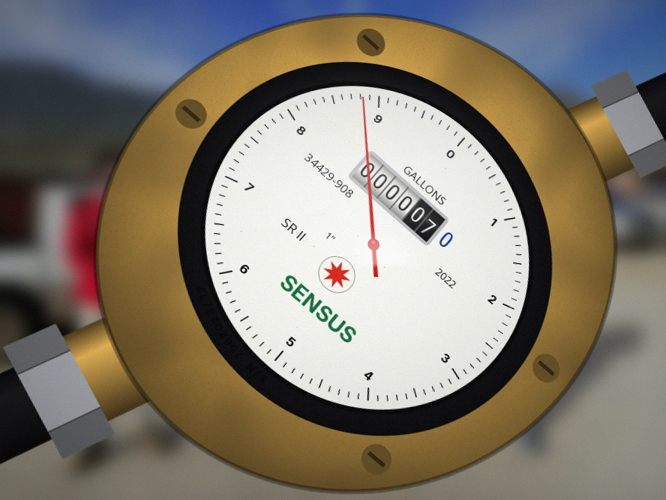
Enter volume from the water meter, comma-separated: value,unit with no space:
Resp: 68.8,gal
